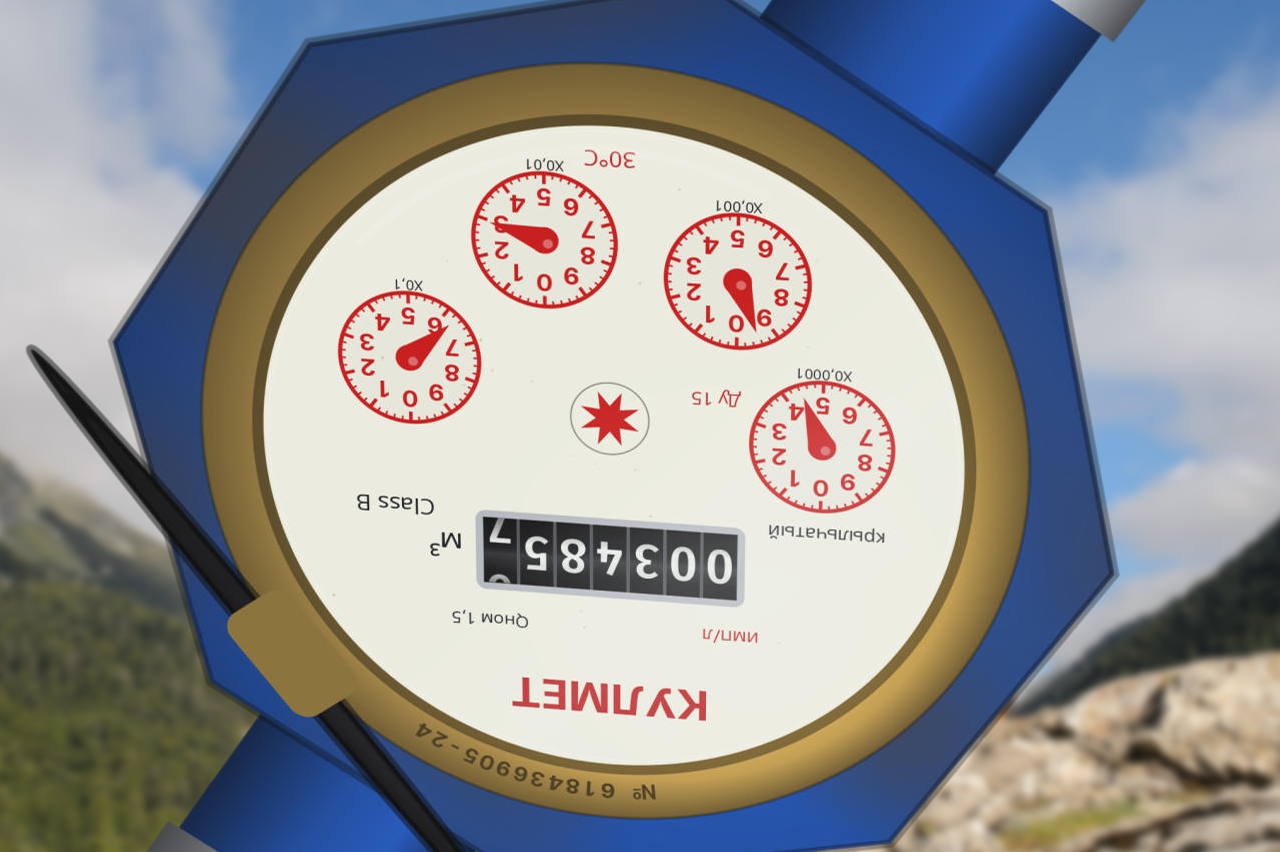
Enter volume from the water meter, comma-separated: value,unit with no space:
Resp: 34856.6294,m³
